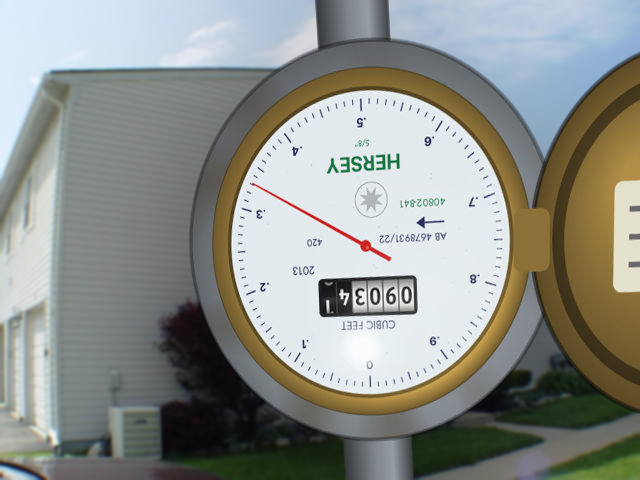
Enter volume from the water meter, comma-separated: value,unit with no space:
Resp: 90341.33,ft³
